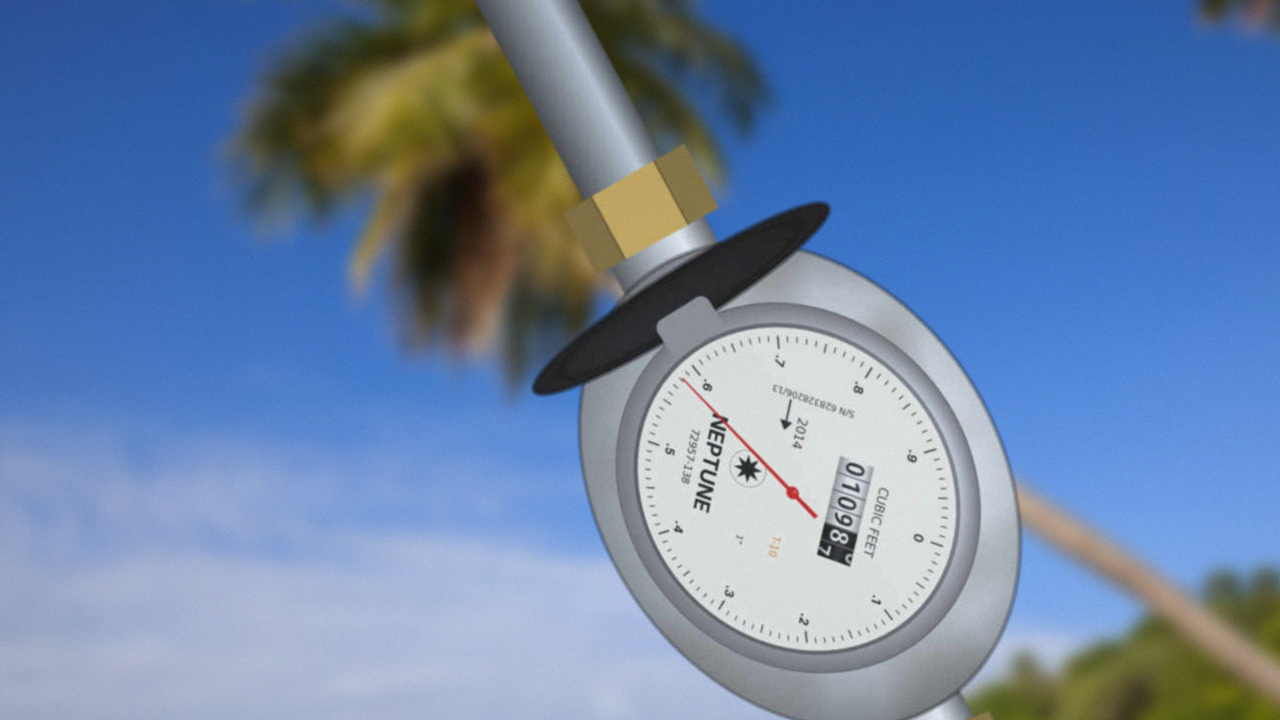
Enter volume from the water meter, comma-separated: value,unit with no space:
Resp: 10986.58,ft³
